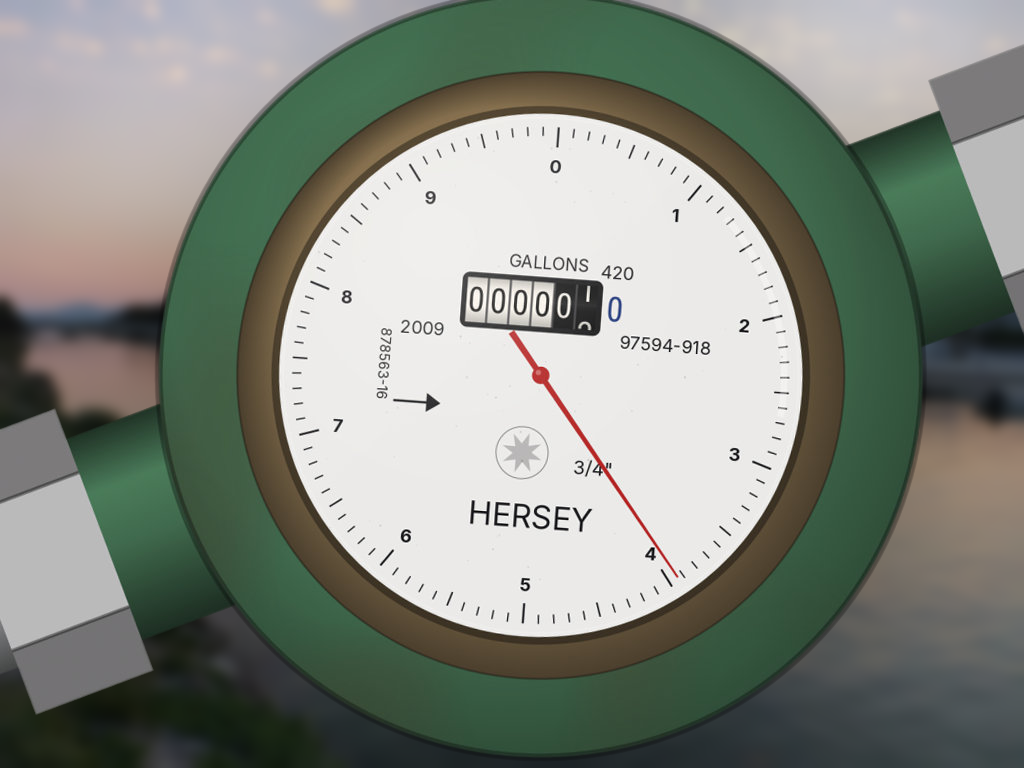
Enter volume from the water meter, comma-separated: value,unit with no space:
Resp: 13.9,gal
